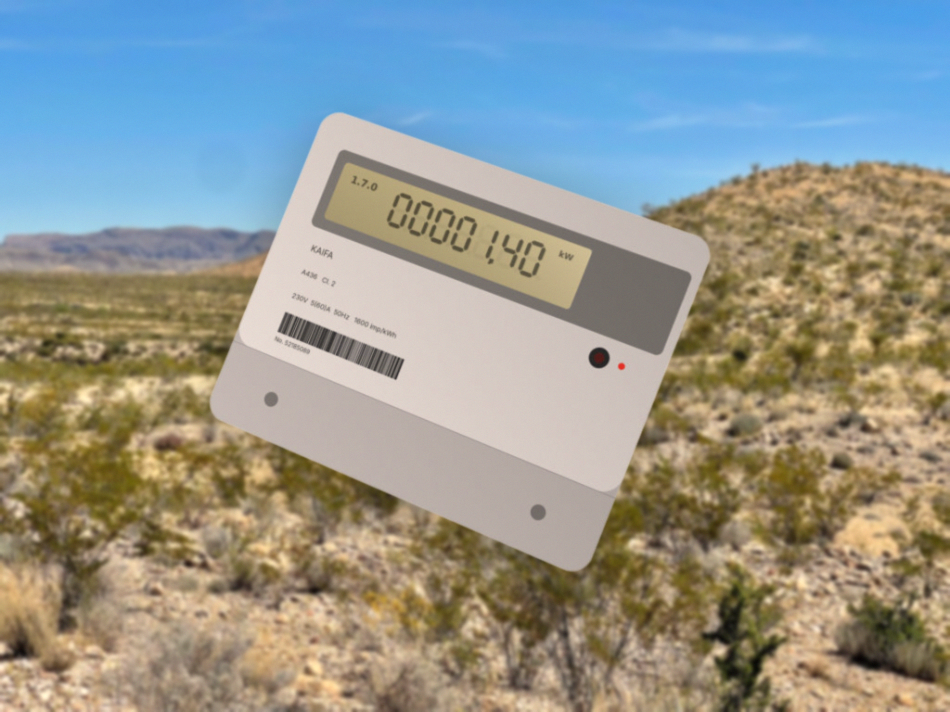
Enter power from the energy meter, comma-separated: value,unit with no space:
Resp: 1.40,kW
